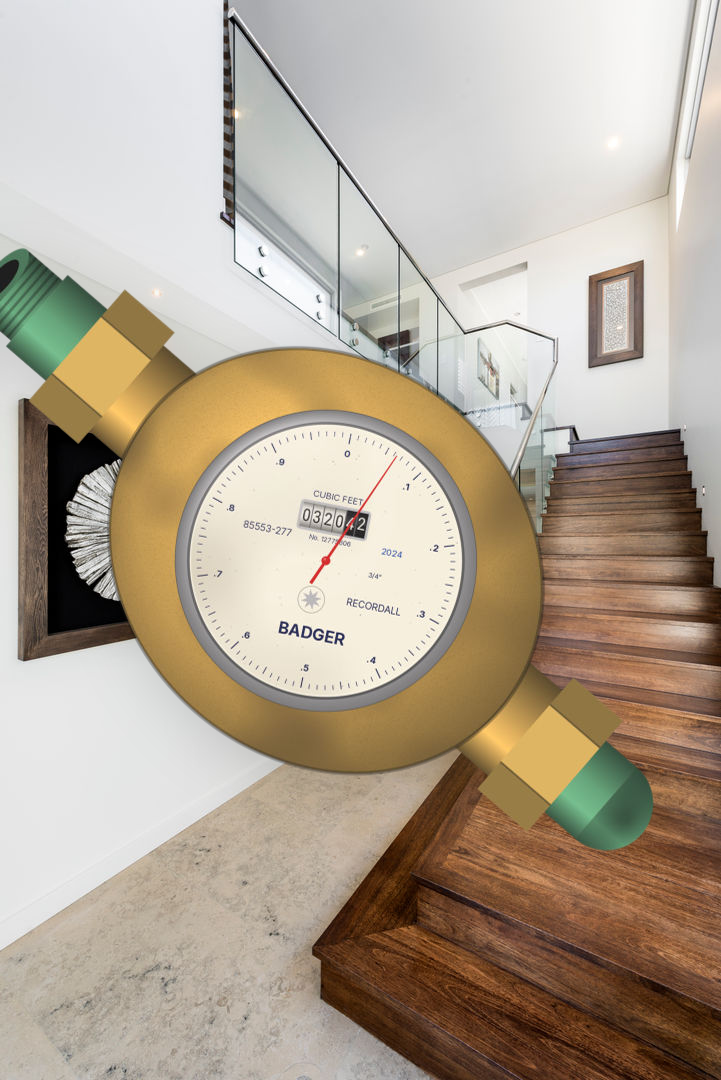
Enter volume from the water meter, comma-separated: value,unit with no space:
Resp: 32042.06,ft³
